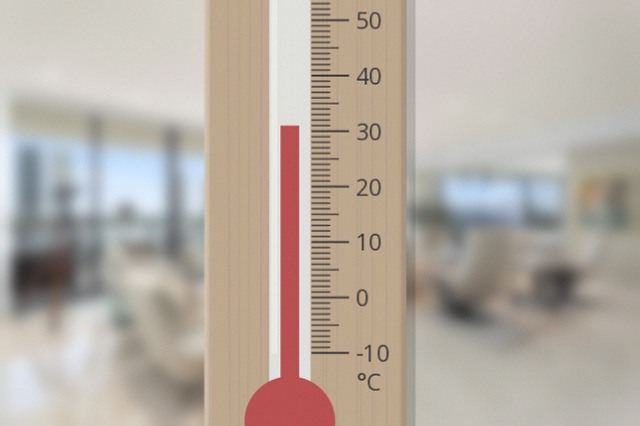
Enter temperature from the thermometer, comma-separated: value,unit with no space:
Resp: 31,°C
